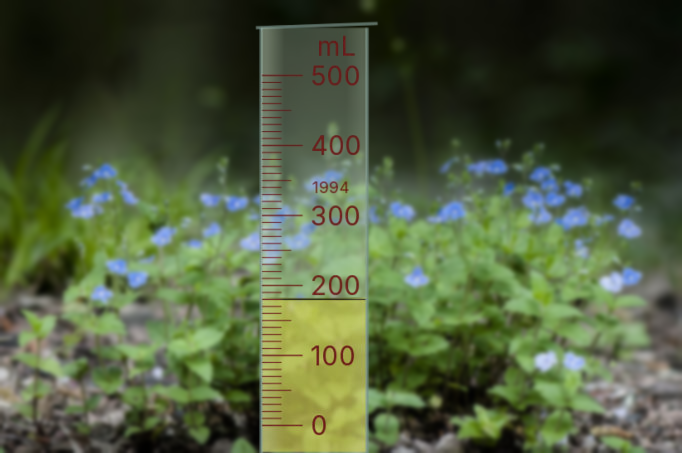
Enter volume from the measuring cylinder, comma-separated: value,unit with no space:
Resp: 180,mL
